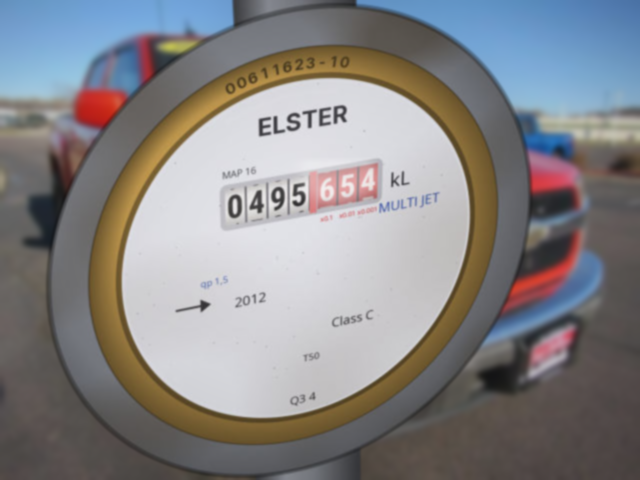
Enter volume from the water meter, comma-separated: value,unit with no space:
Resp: 495.654,kL
